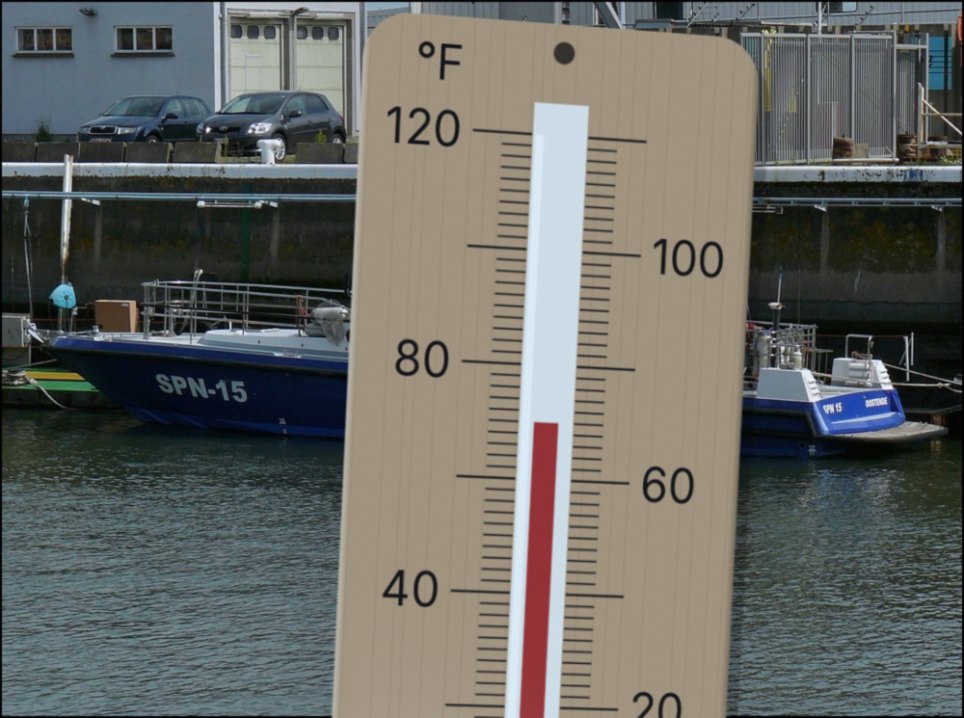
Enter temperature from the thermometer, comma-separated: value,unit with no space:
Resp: 70,°F
